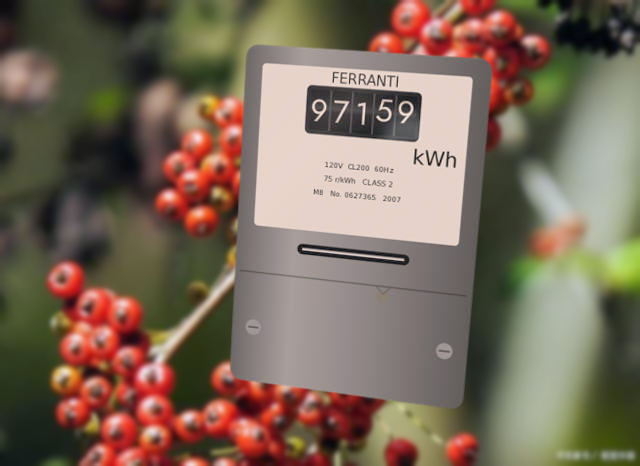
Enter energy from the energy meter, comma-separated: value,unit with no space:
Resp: 97159,kWh
